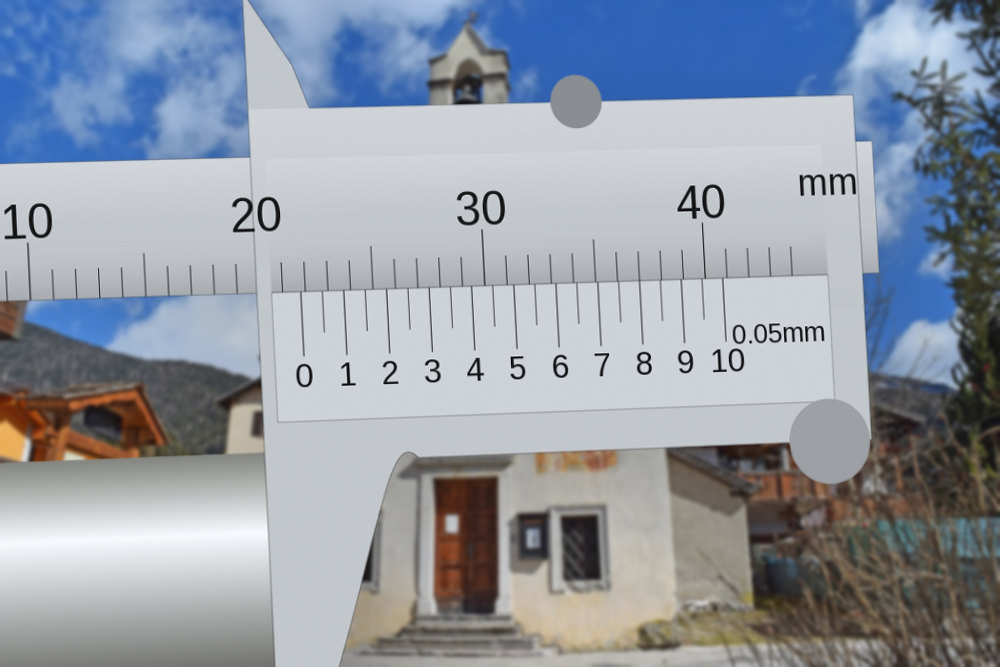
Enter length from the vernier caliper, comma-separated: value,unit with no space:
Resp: 21.8,mm
